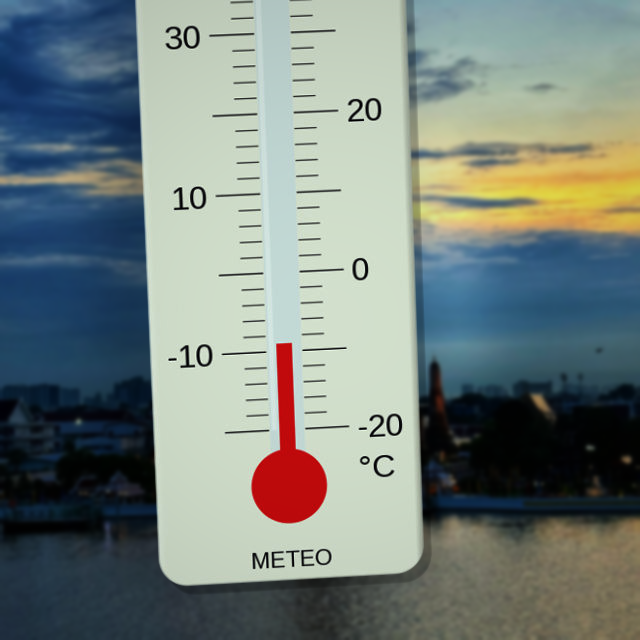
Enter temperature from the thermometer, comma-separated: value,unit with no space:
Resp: -9,°C
